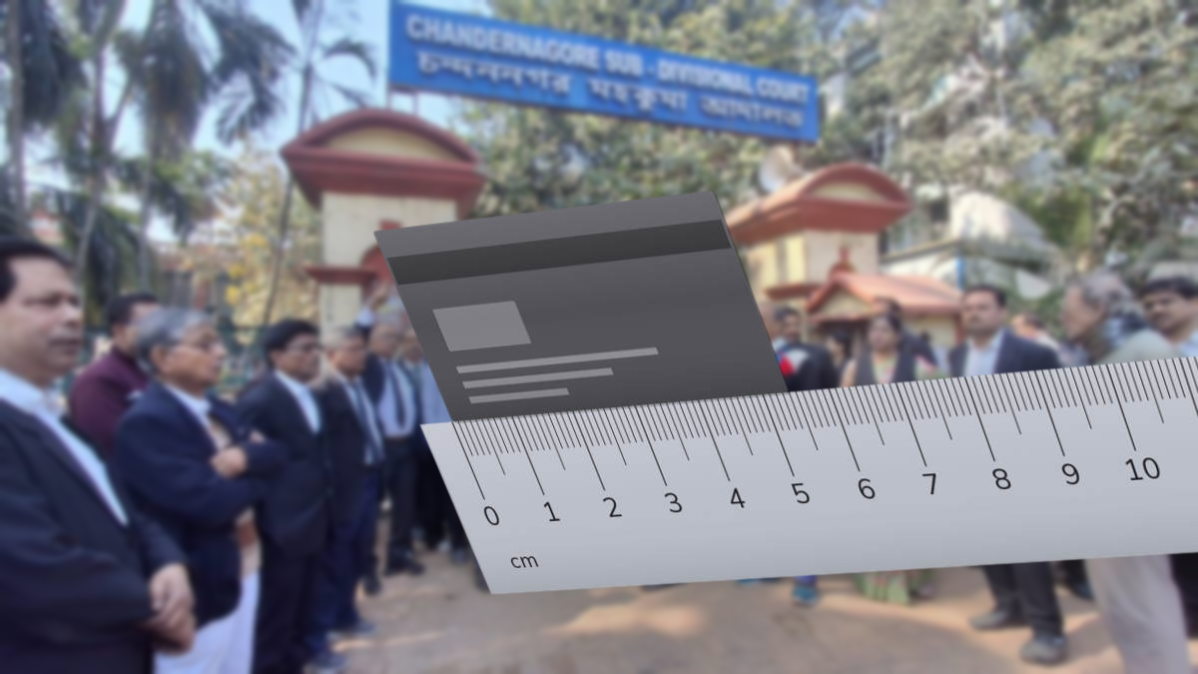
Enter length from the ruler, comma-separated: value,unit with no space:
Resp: 5.4,cm
